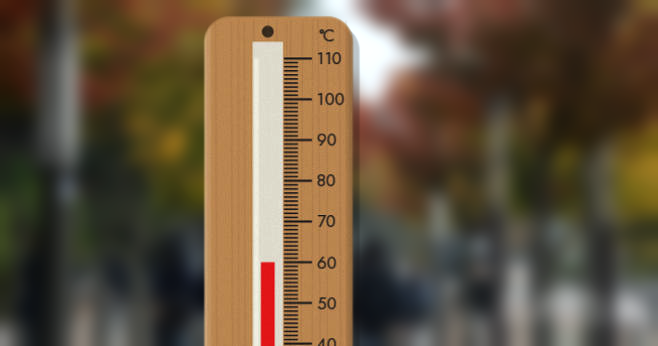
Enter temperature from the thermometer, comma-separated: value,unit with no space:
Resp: 60,°C
